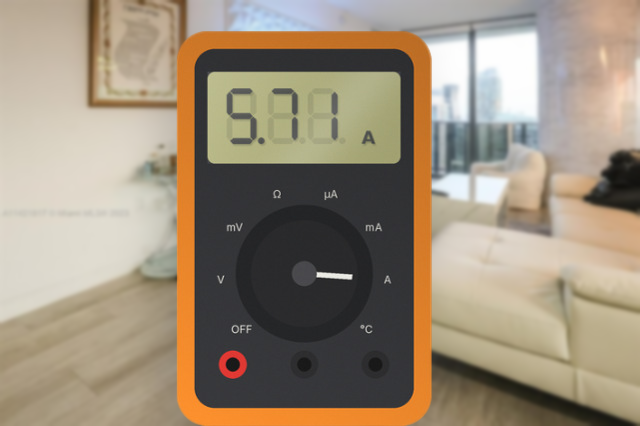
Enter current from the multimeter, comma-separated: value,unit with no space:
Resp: 5.71,A
